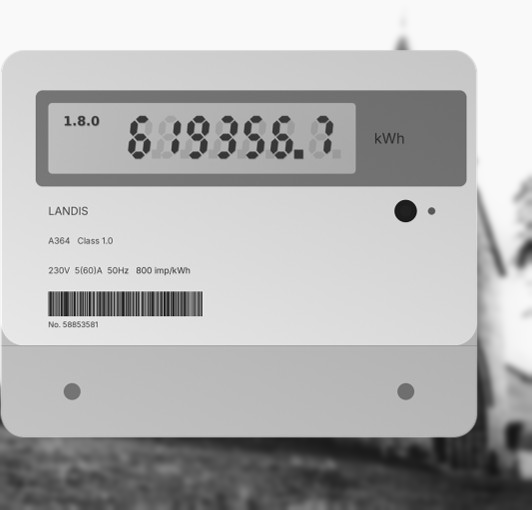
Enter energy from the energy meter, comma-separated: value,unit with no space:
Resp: 619356.7,kWh
